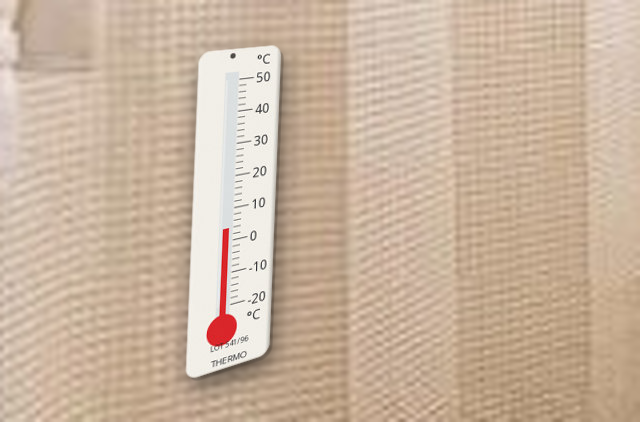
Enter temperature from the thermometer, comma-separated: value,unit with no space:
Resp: 4,°C
